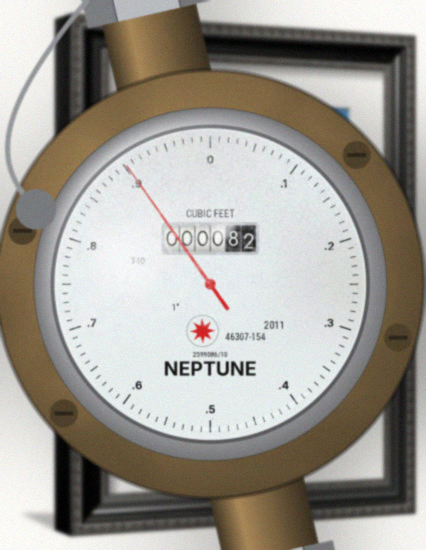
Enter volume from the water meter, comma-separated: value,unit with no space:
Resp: 81.90,ft³
